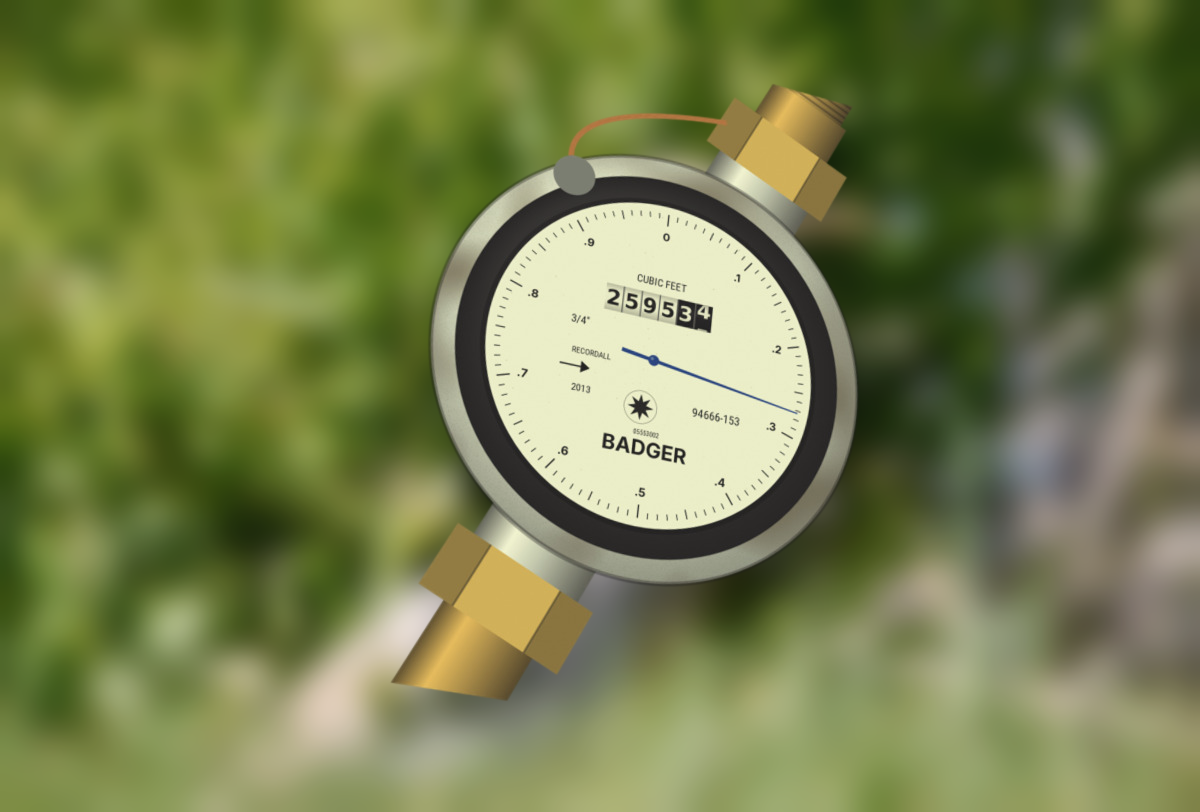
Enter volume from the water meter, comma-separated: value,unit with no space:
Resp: 259534.27,ft³
